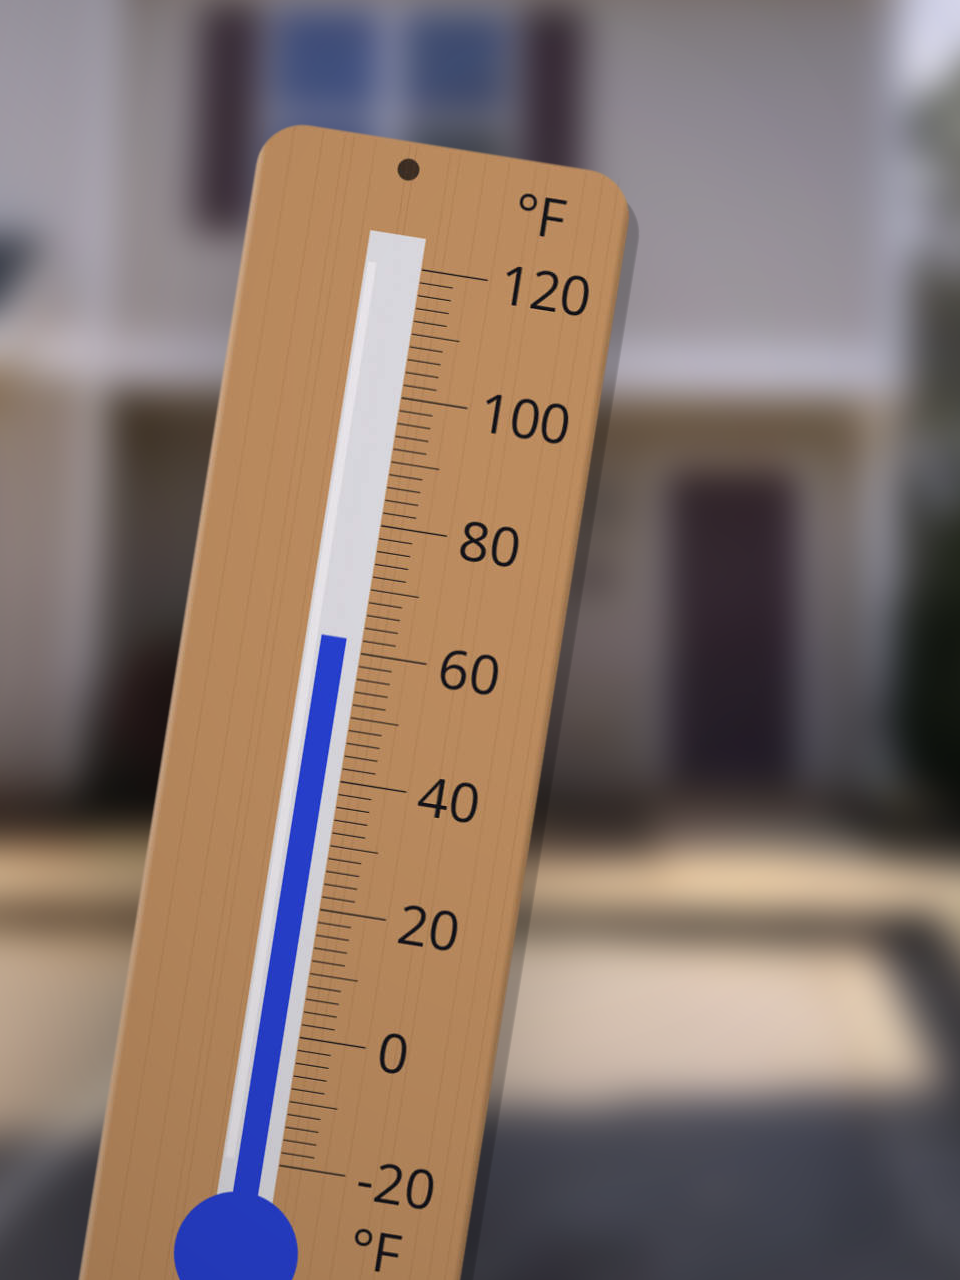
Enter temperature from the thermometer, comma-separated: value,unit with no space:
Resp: 62,°F
